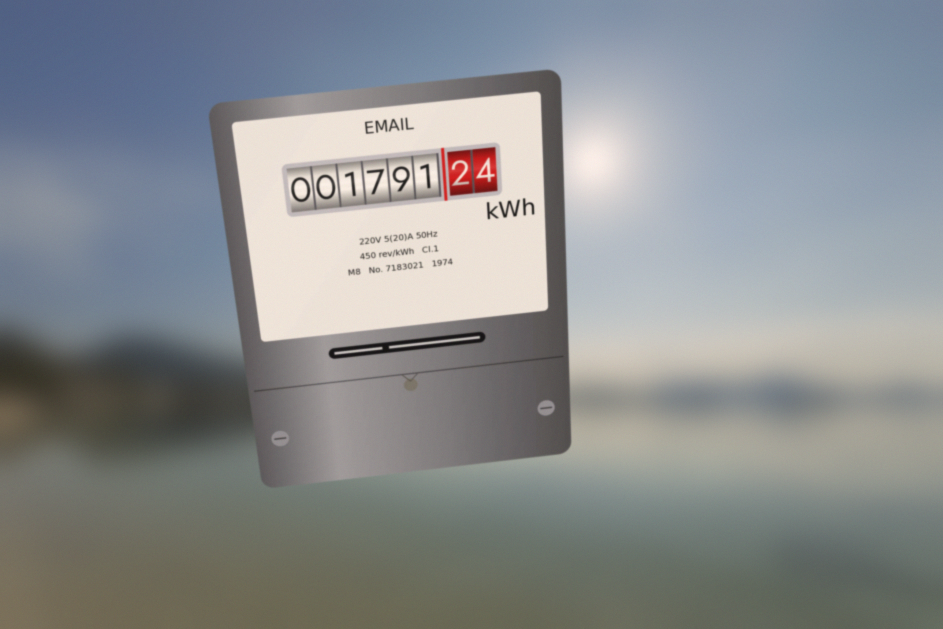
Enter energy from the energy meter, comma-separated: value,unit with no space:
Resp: 1791.24,kWh
